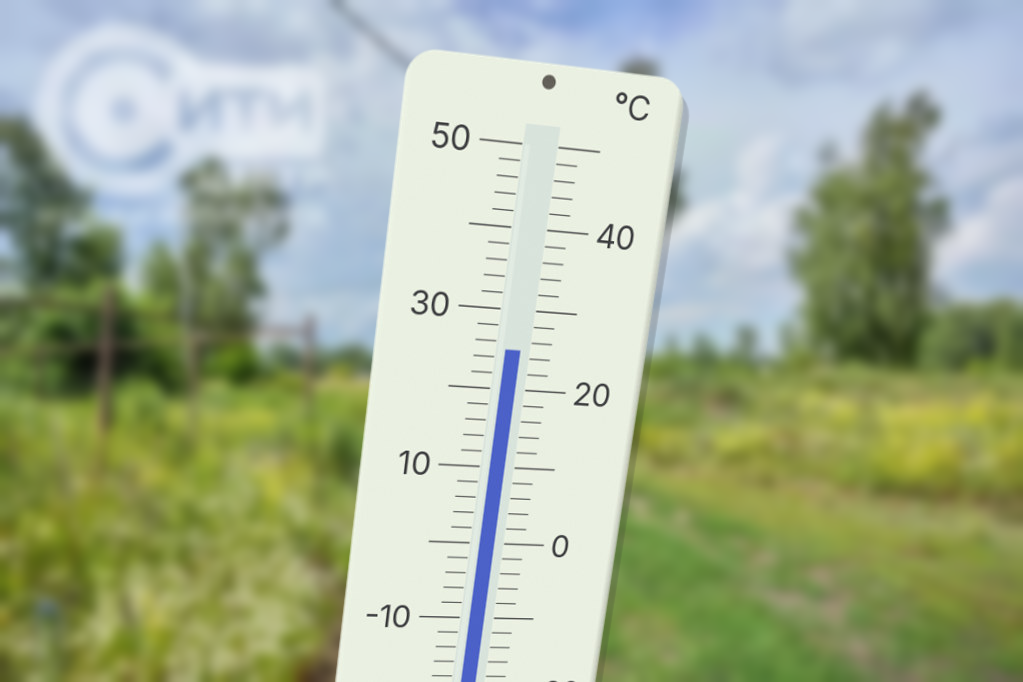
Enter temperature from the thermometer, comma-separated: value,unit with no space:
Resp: 25,°C
